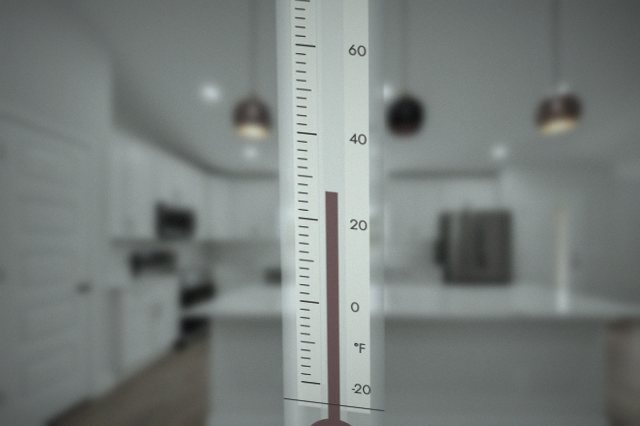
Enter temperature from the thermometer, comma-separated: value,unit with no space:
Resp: 27,°F
